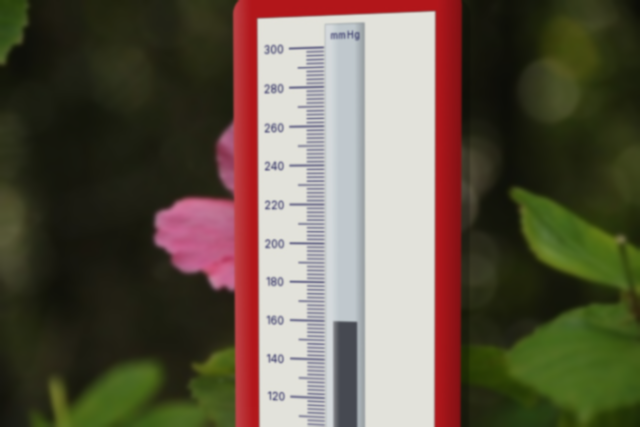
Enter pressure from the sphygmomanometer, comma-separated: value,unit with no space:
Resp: 160,mmHg
